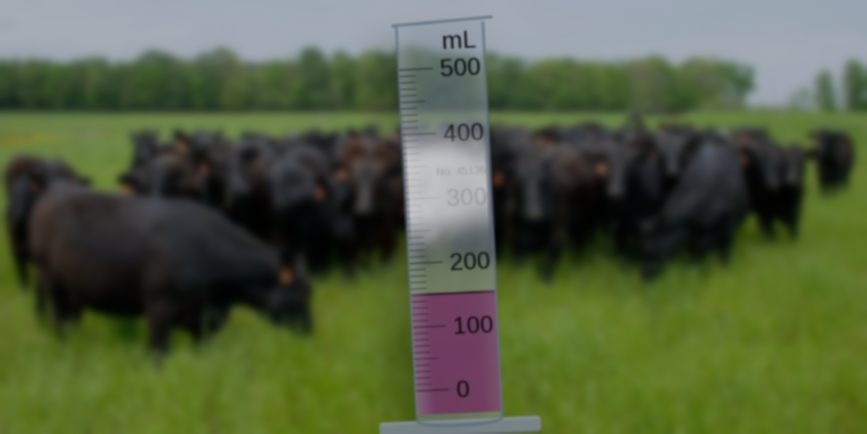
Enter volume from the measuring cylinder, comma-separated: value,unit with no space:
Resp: 150,mL
